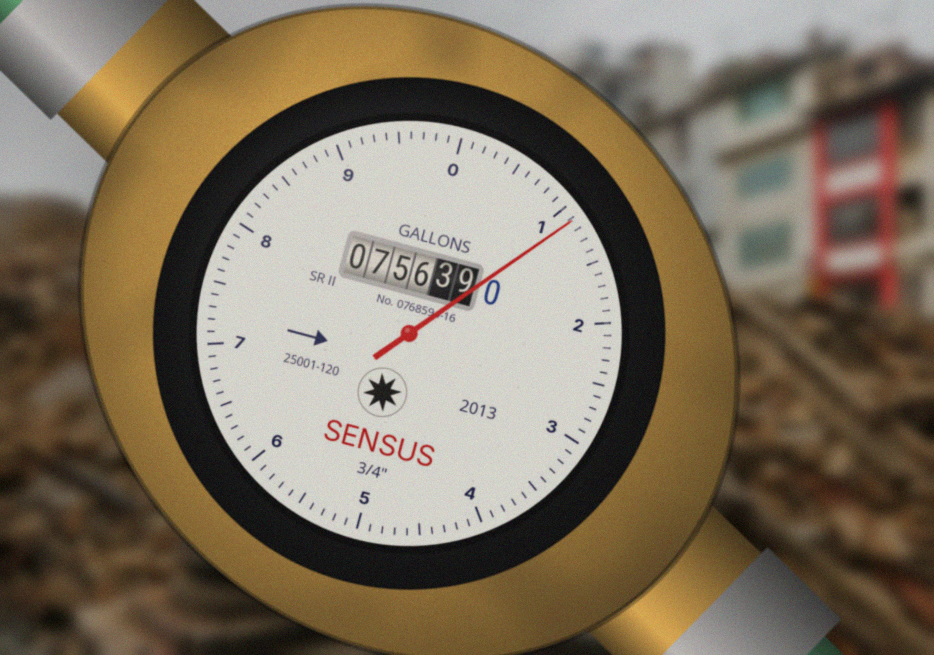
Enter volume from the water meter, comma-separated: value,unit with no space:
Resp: 756391.1,gal
